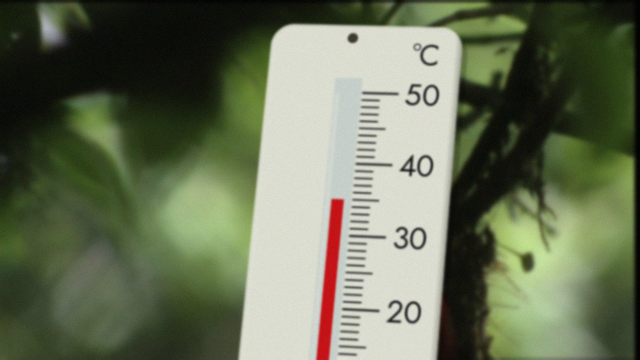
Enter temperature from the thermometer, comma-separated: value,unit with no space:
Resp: 35,°C
